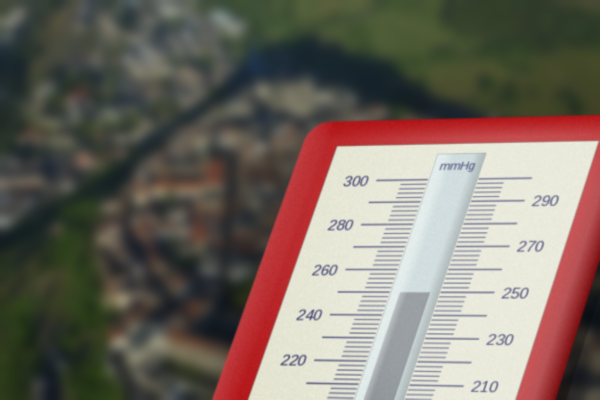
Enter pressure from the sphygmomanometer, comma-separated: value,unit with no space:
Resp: 250,mmHg
